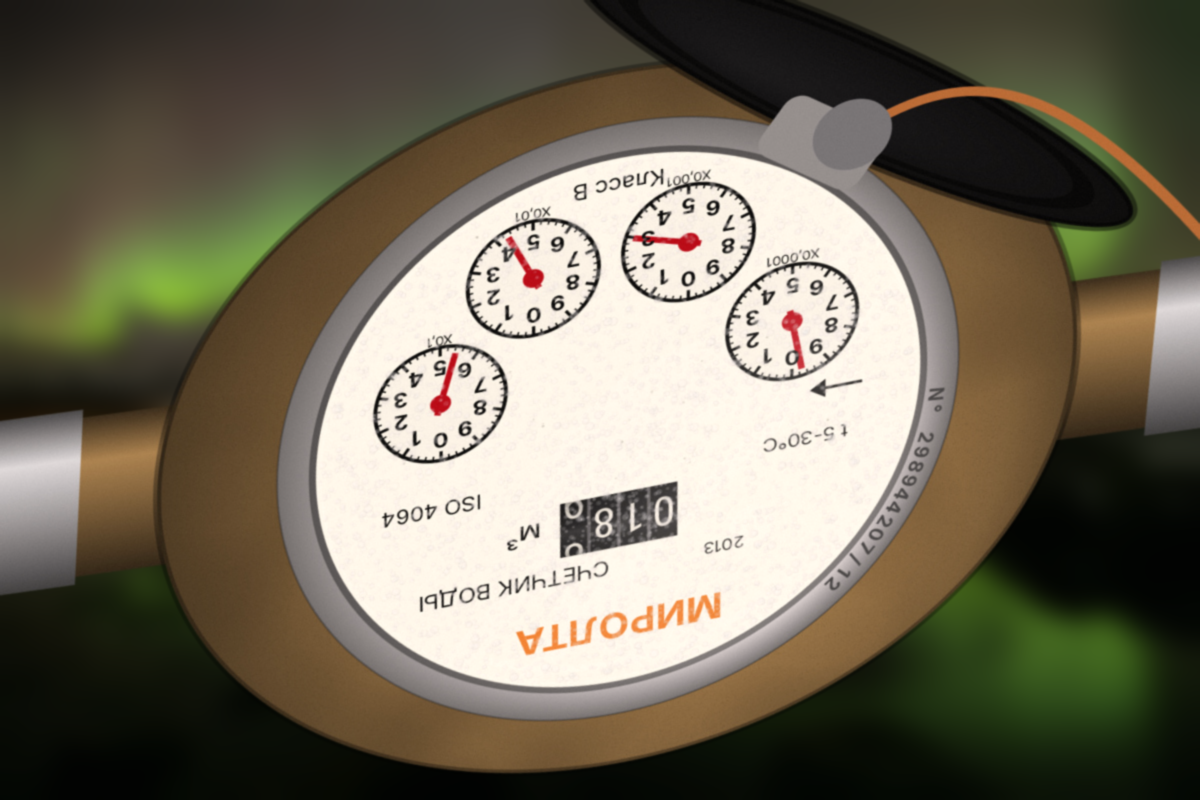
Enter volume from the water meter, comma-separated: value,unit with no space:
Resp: 188.5429,m³
